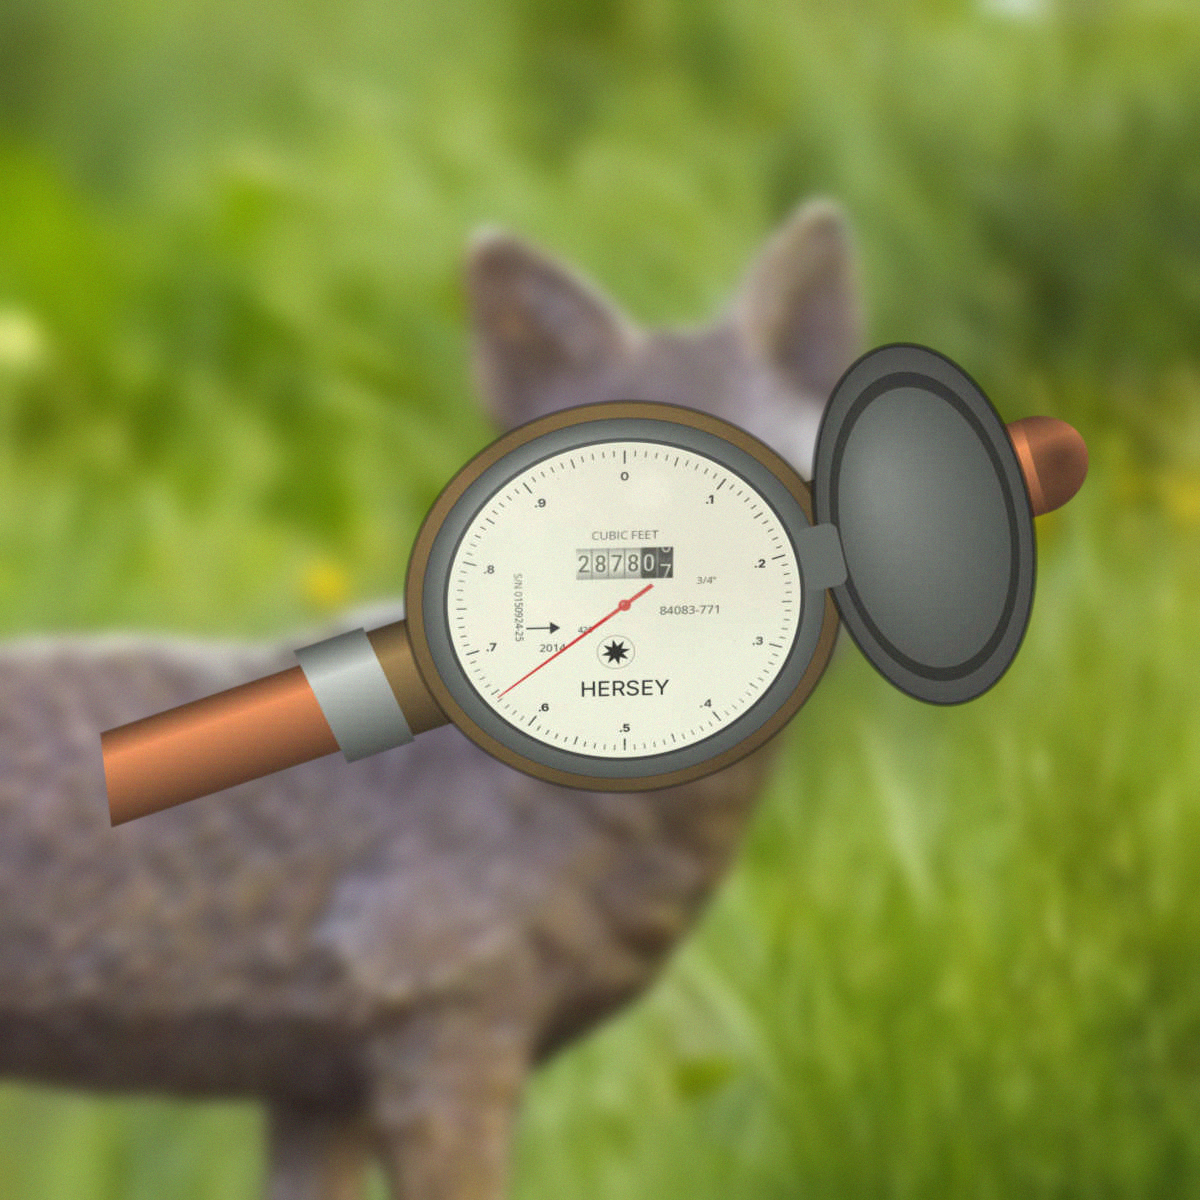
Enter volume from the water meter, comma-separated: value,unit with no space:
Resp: 287806.64,ft³
